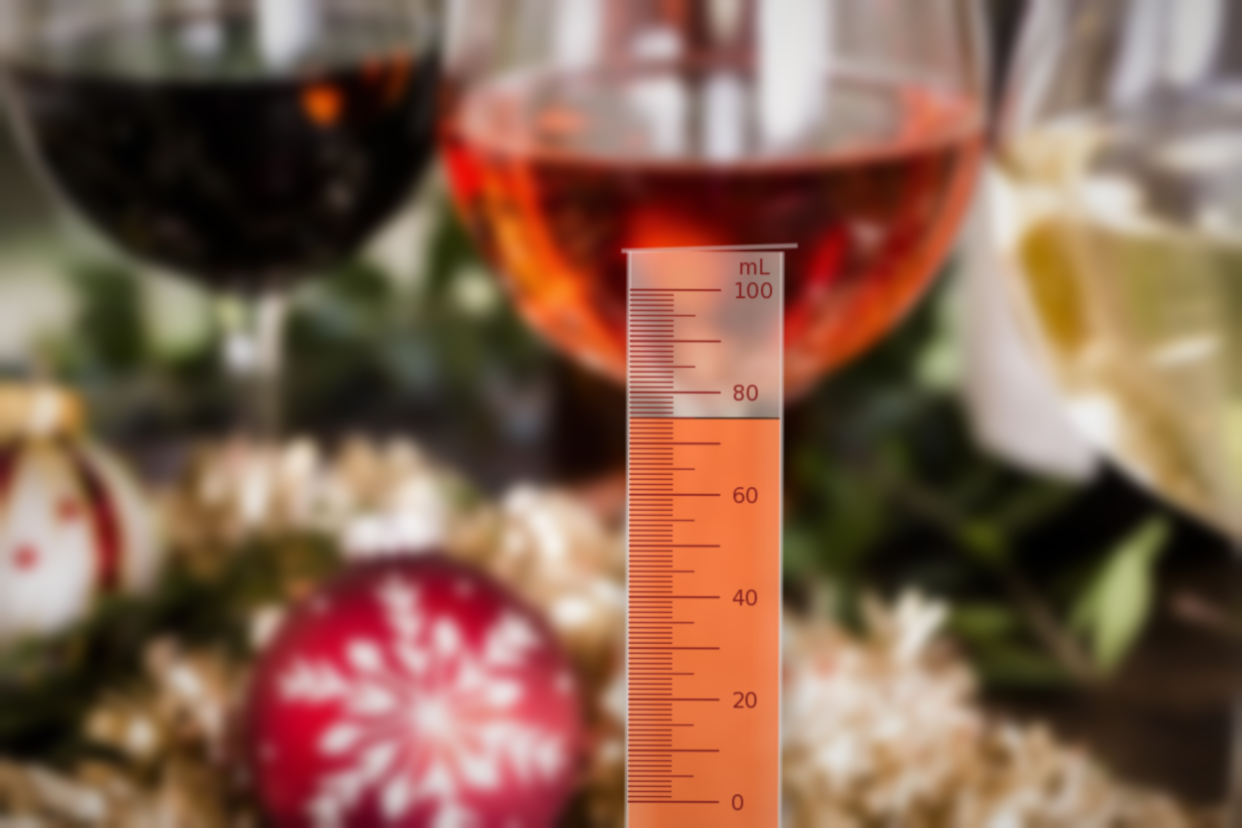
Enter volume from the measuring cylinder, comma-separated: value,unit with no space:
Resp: 75,mL
